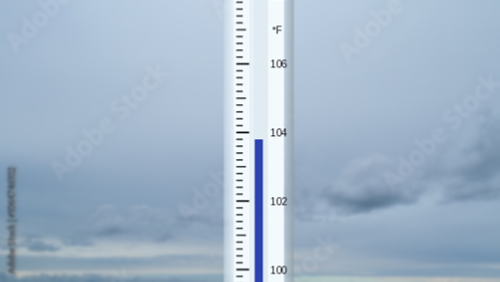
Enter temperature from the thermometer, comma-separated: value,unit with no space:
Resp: 103.8,°F
